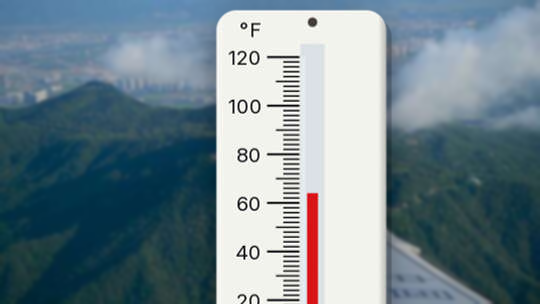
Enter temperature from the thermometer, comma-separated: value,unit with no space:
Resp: 64,°F
